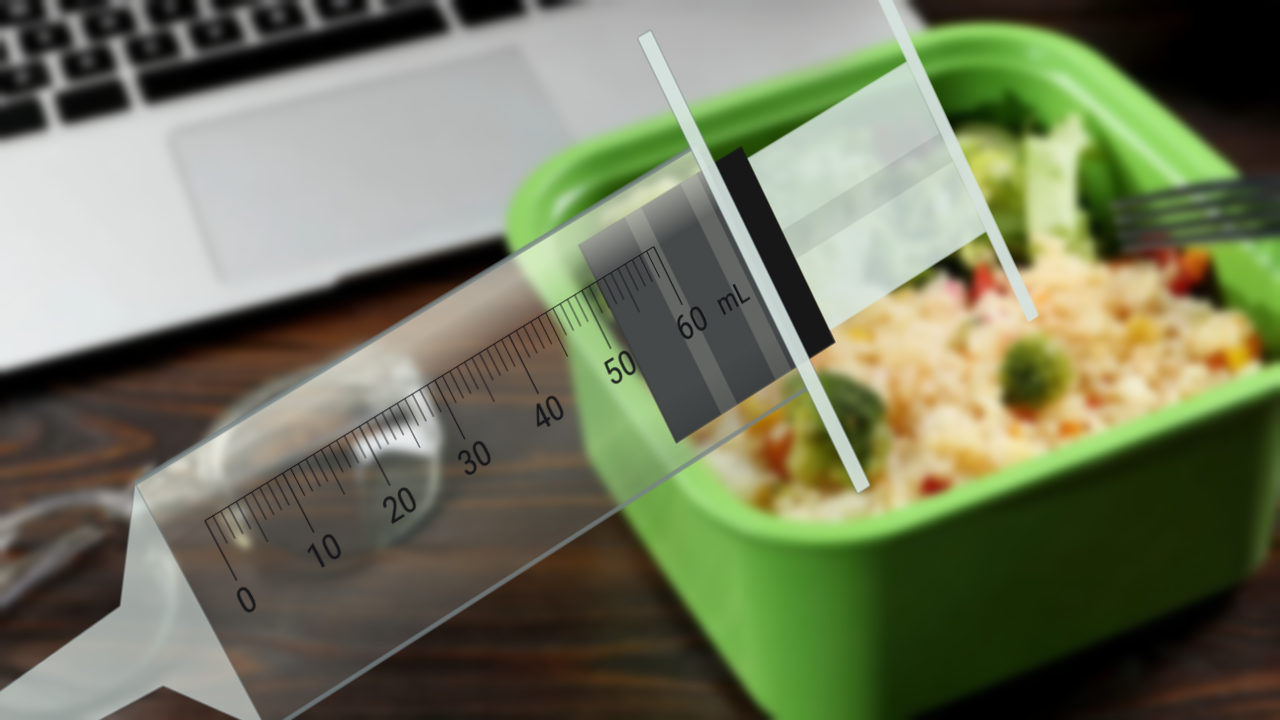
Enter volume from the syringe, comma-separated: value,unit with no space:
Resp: 52,mL
